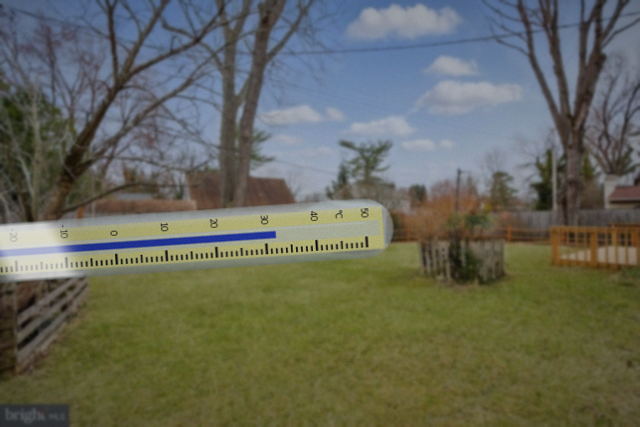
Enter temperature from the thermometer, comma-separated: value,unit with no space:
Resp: 32,°C
